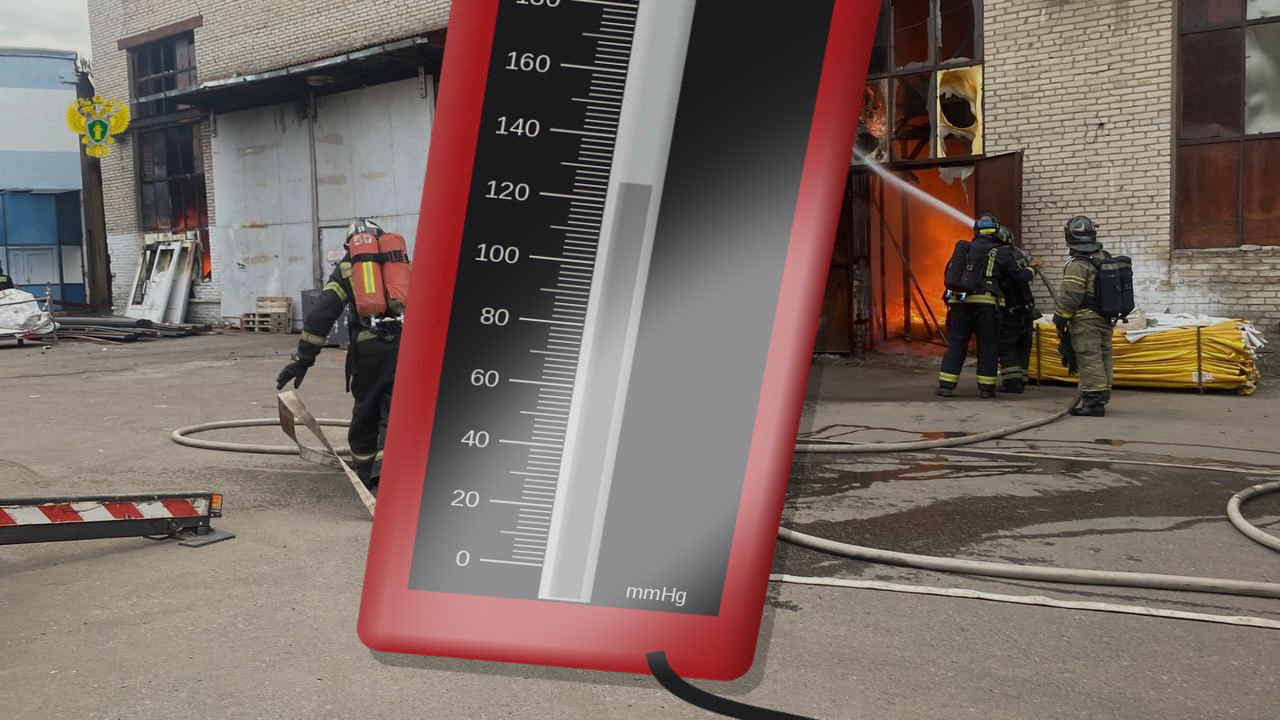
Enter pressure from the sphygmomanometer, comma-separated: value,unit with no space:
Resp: 126,mmHg
